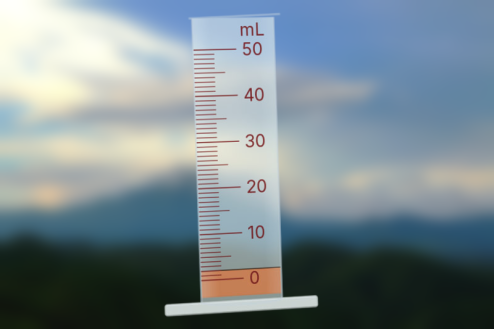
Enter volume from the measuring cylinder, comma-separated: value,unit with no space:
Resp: 2,mL
